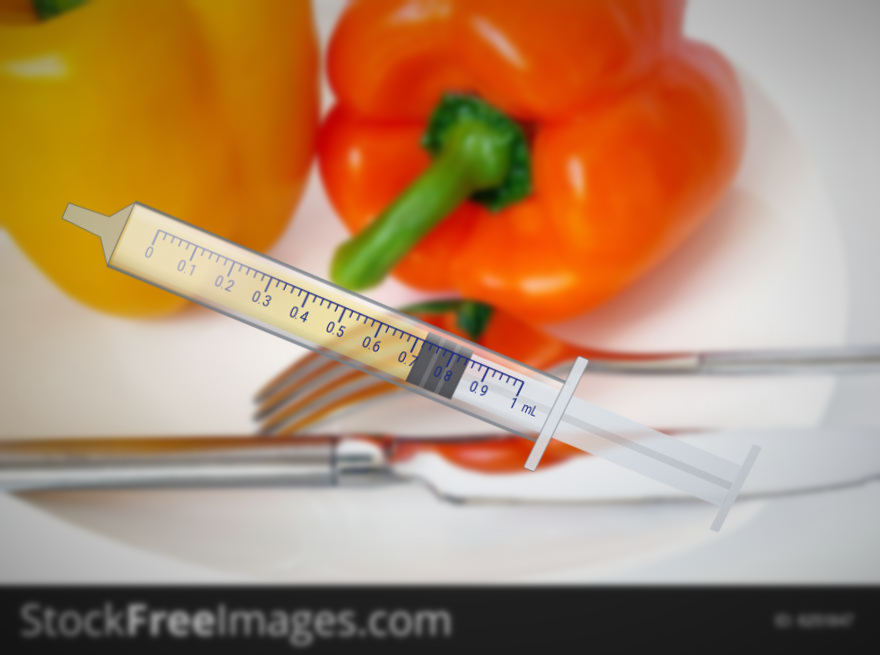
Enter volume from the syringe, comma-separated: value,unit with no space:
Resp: 0.72,mL
